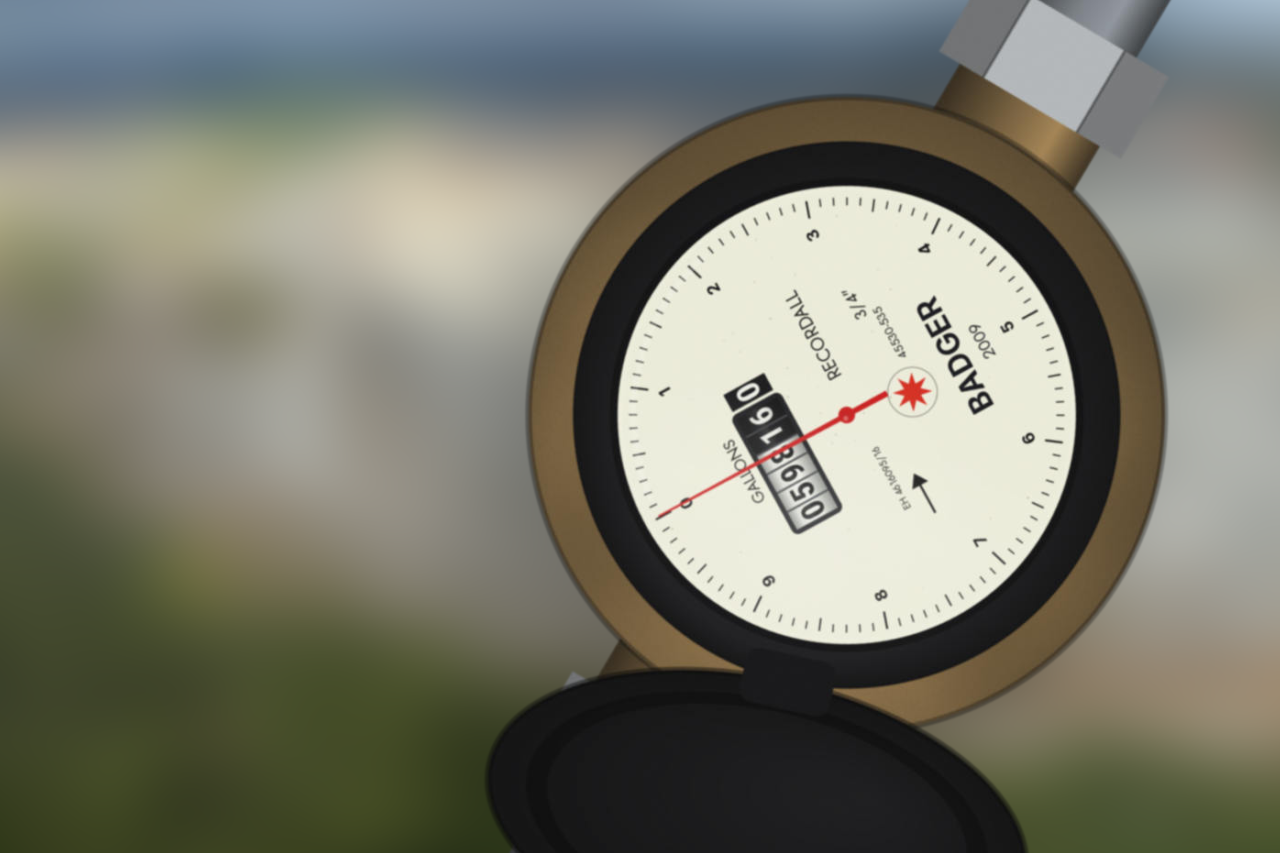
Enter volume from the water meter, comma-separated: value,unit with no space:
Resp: 598160.0,gal
